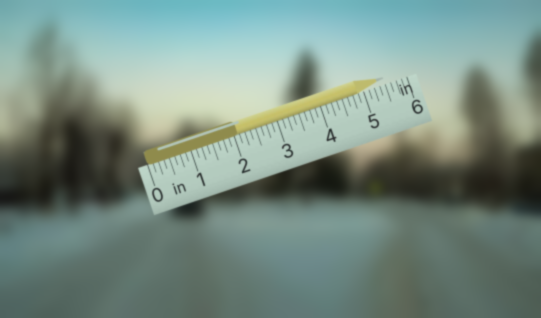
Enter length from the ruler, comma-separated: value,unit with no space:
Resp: 5.5,in
